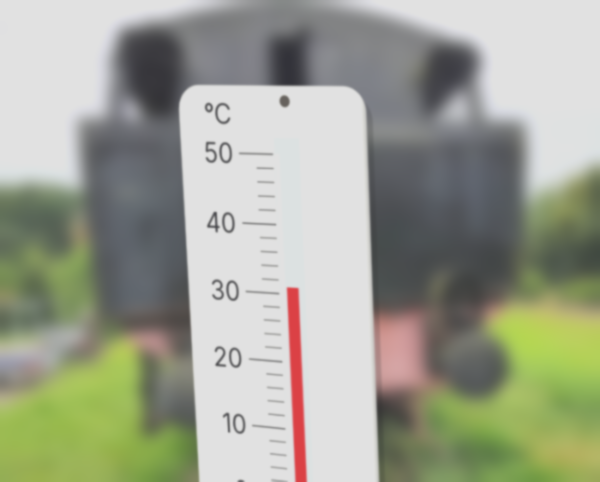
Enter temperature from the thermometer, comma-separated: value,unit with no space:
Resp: 31,°C
